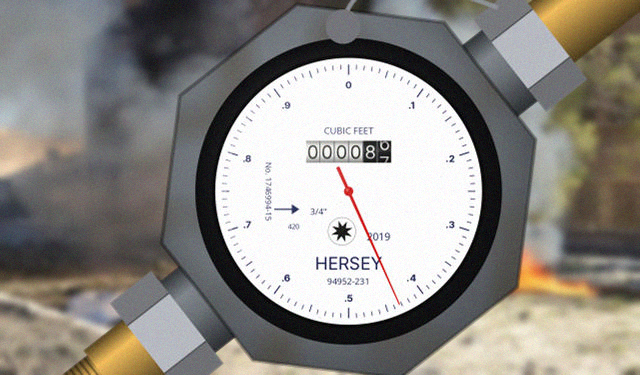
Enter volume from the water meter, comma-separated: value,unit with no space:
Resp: 86.43,ft³
